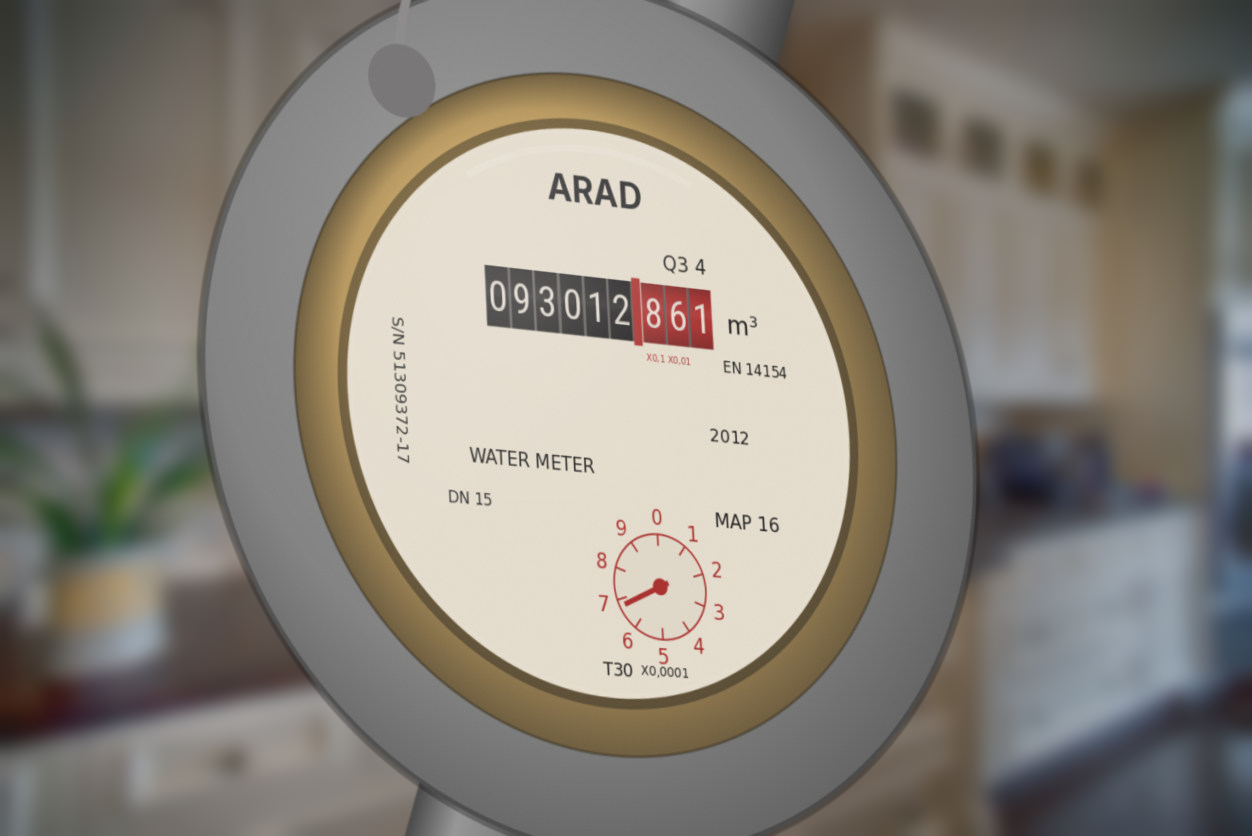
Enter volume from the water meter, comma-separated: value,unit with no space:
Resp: 93012.8616,m³
